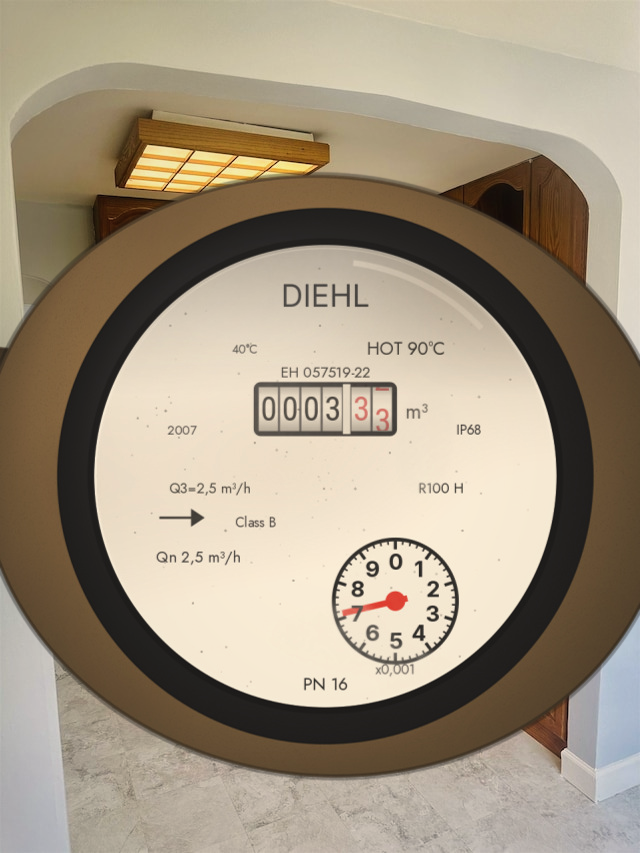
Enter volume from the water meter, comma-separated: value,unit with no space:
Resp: 3.327,m³
